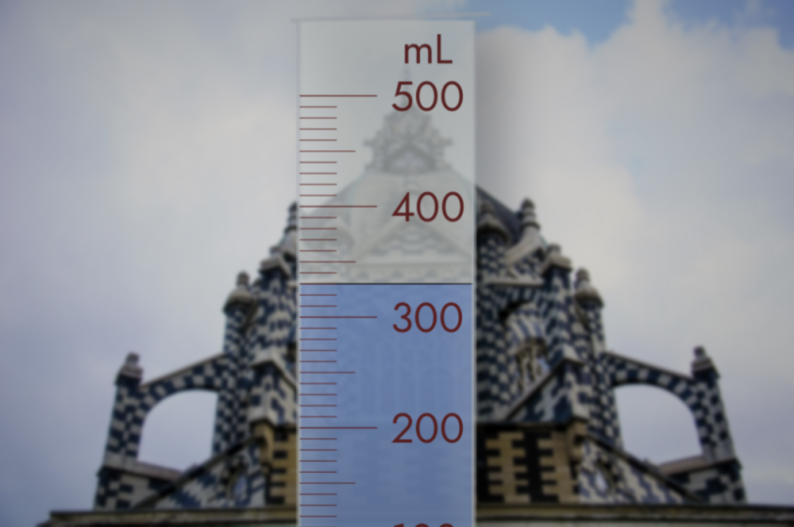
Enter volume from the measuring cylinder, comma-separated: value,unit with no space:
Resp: 330,mL
